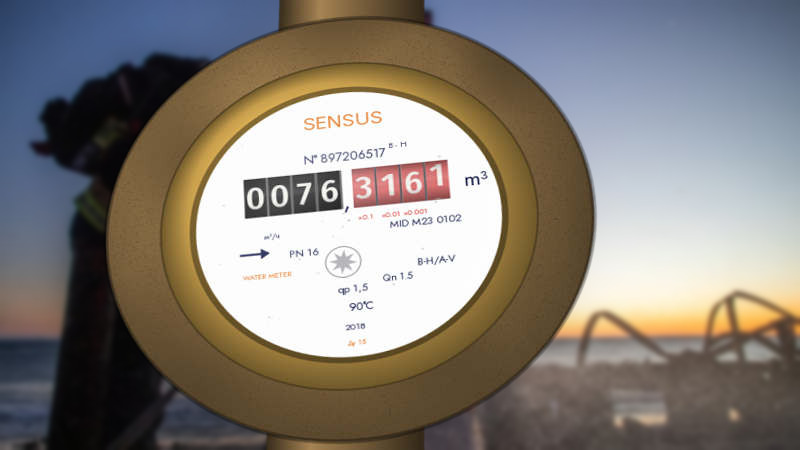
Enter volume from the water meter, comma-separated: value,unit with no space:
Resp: 76.3161,m³
